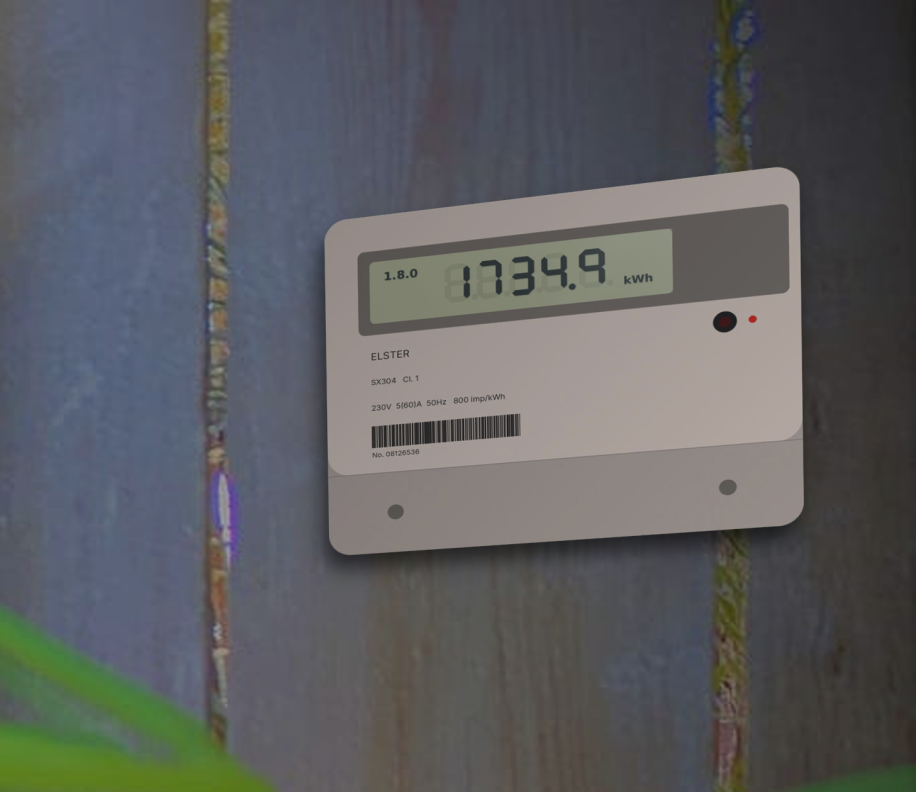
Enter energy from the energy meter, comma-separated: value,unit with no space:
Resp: 1734.9,kWh
